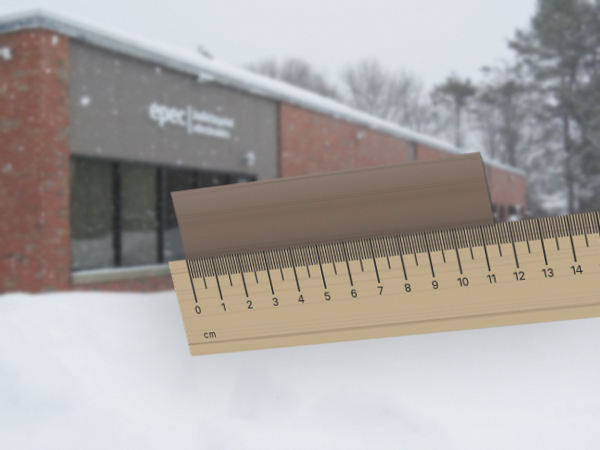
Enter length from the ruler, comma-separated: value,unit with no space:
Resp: 11.5,cm
